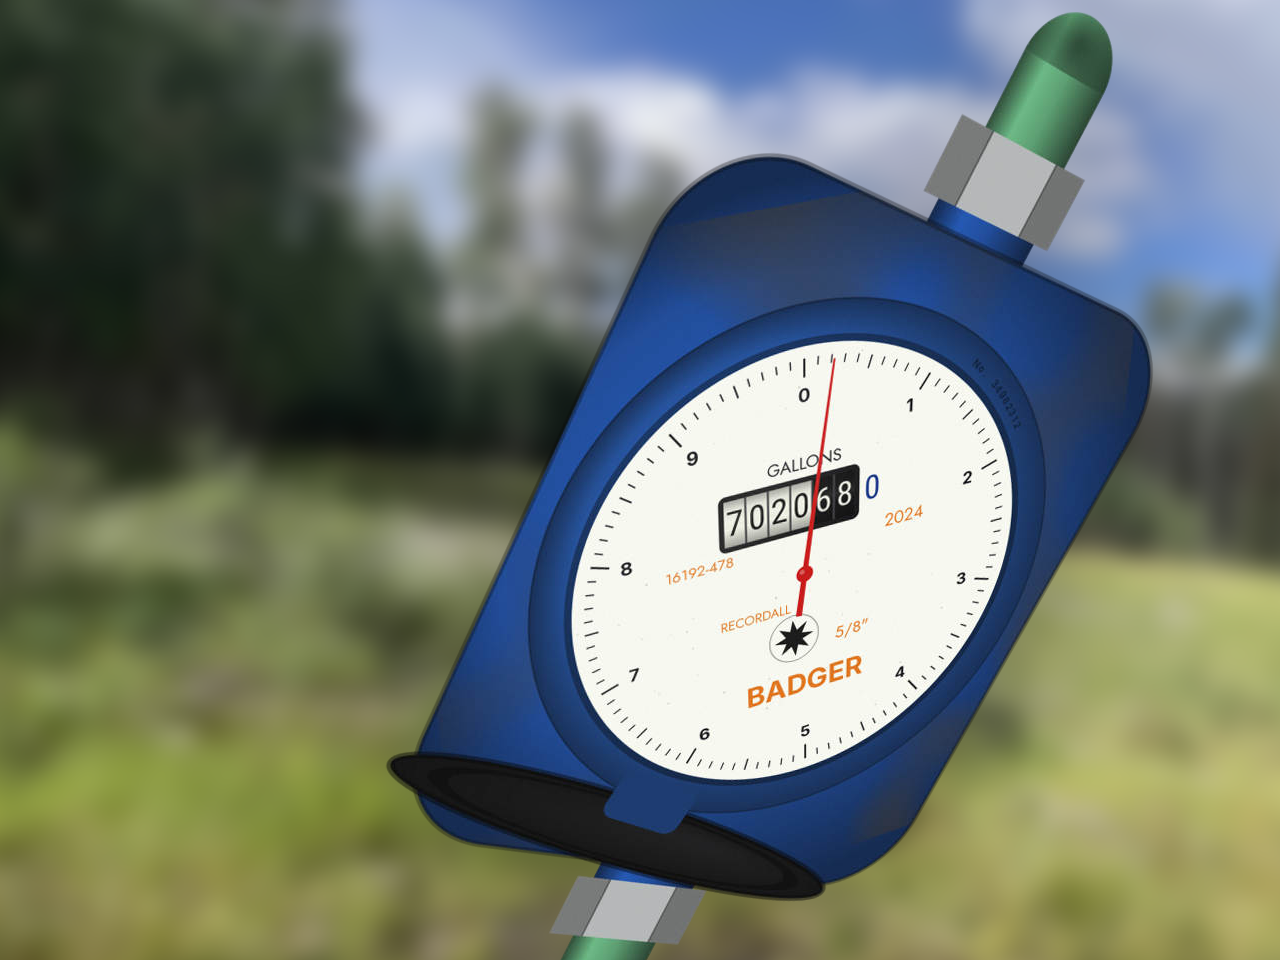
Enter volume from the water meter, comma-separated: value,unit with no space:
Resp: 7020680.2,gal
